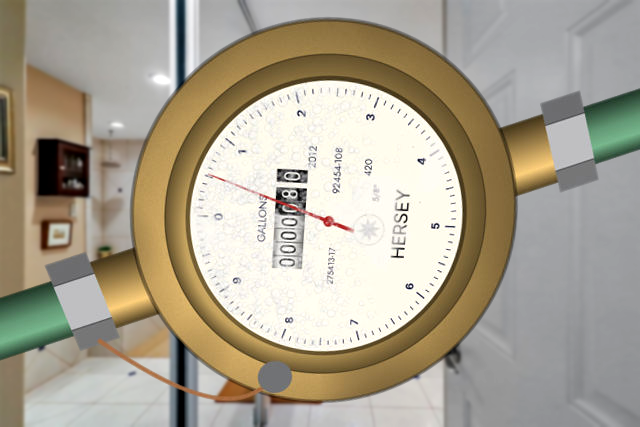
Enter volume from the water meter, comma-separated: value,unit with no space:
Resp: 80.5,gal
